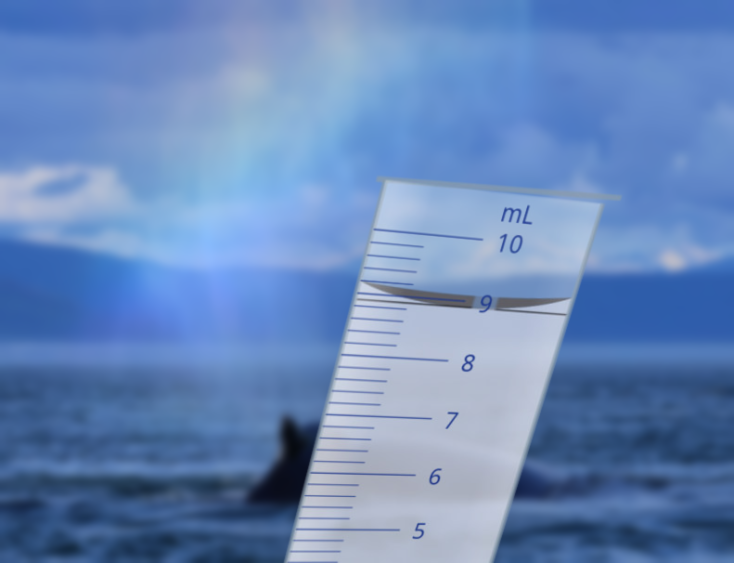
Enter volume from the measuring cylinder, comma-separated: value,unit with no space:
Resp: 8.9,mL
